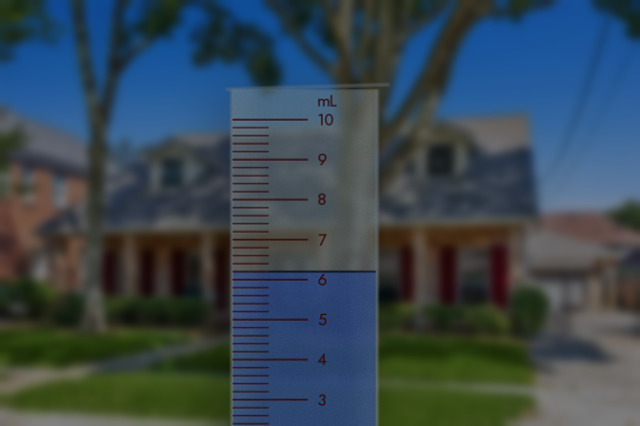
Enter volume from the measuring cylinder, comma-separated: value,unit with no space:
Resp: 6.2,mL
